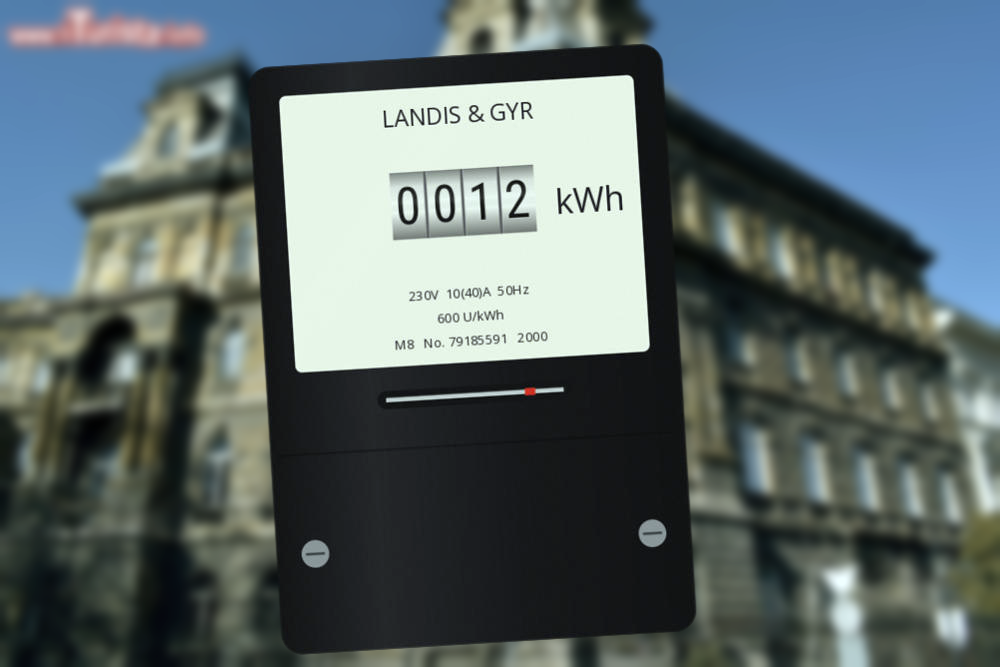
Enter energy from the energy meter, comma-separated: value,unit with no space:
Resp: 12,kWh
